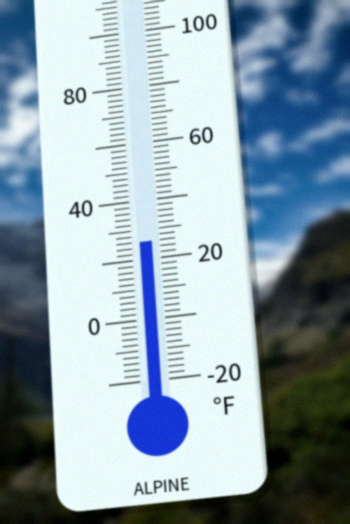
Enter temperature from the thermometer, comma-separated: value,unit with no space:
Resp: 26,°F
